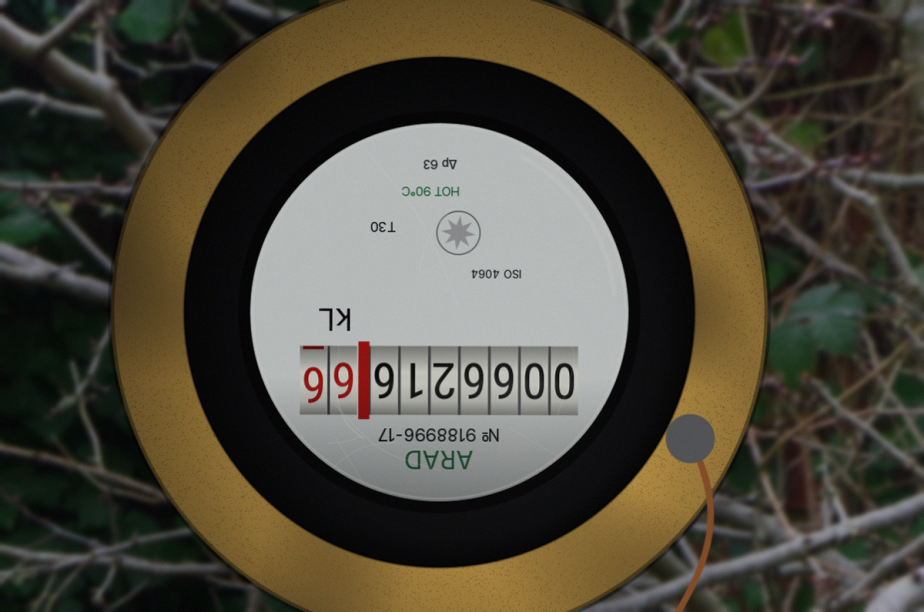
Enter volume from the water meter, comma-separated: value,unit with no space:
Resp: 66216.66,kL
